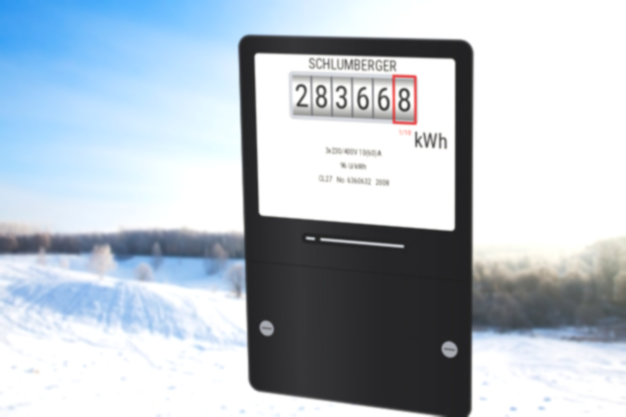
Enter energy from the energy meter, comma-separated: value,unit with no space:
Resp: 28366.8,kWh
